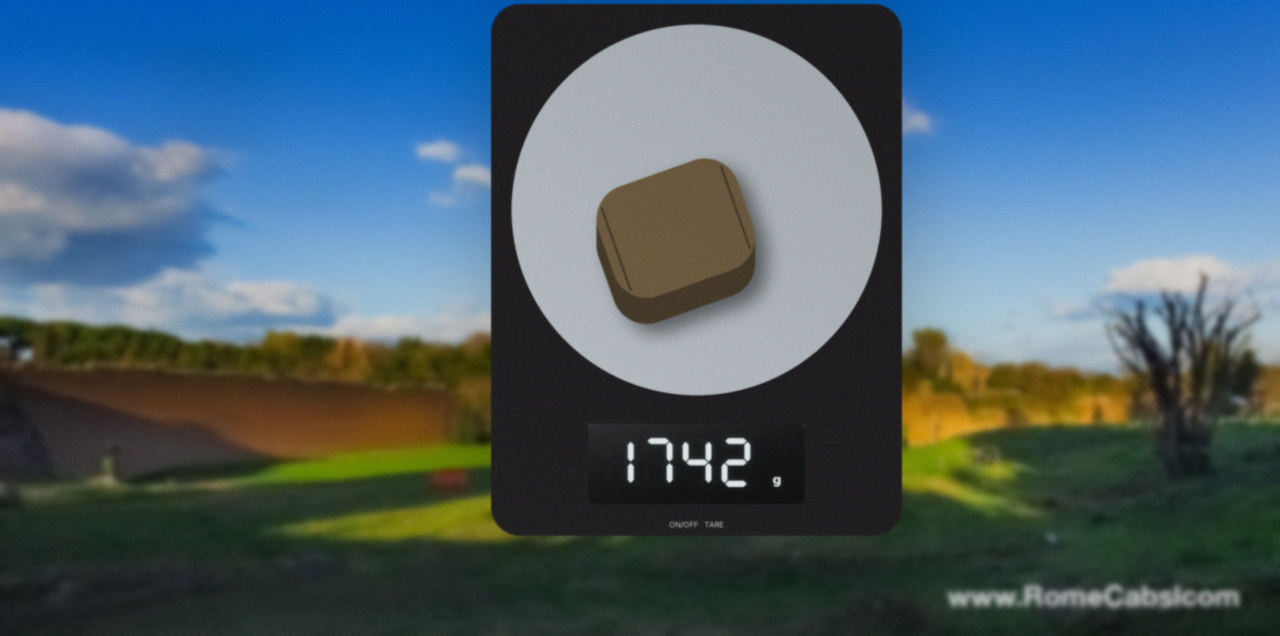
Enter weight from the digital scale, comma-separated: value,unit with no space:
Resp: 1742,g
